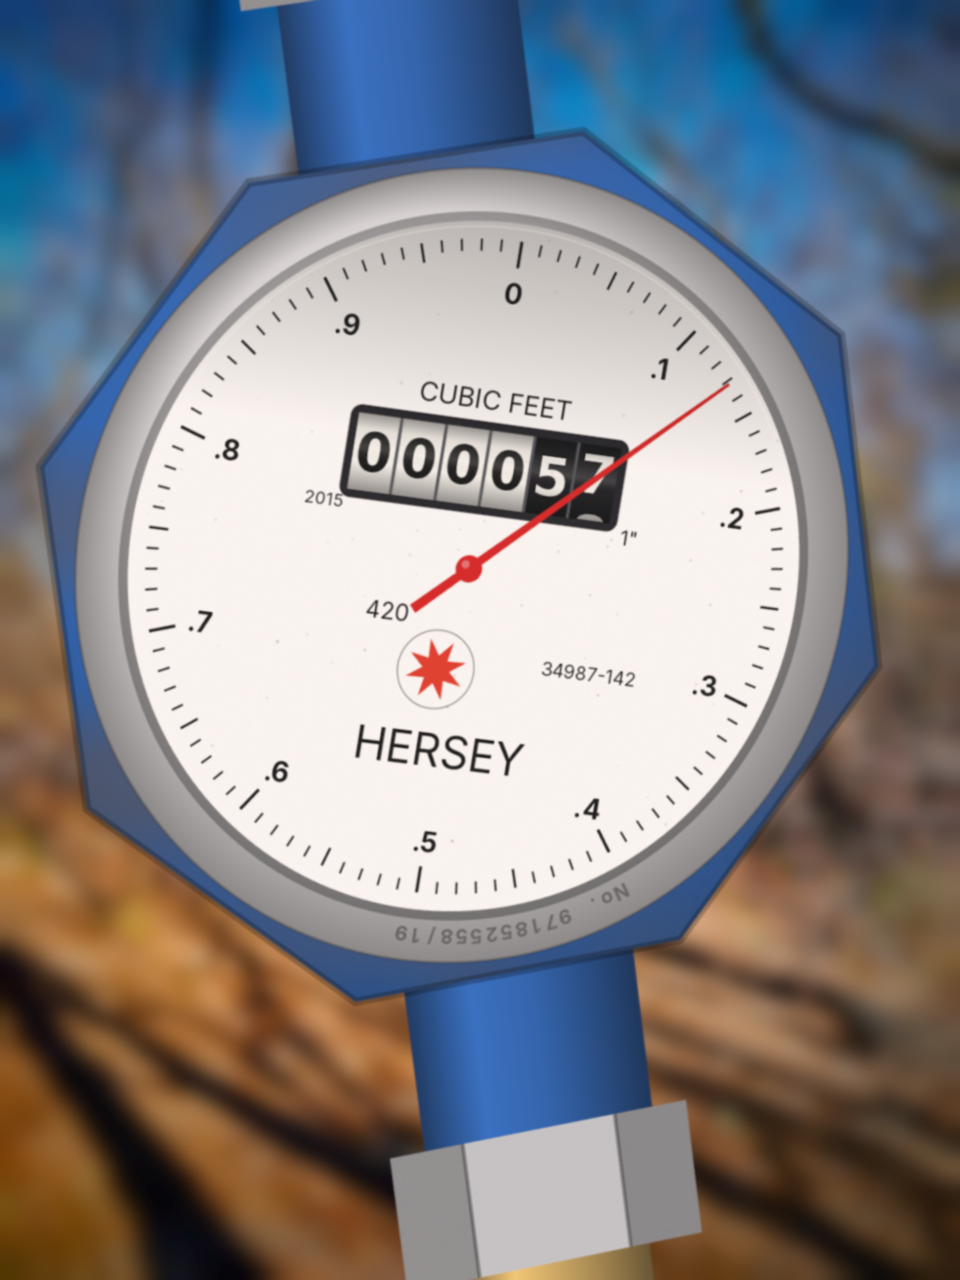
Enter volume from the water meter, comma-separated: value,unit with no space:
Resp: 57.13,ft³
